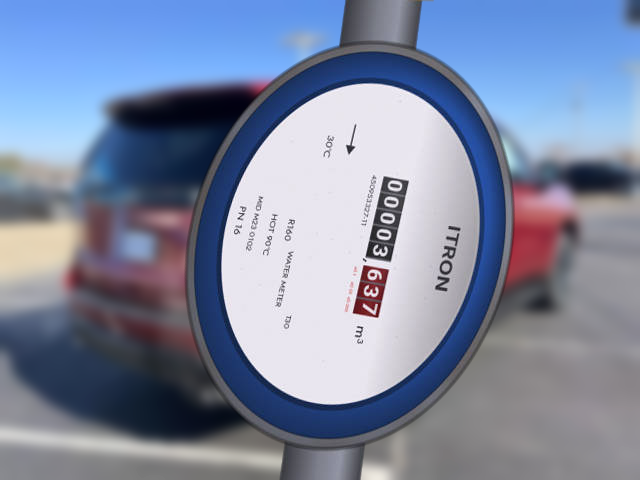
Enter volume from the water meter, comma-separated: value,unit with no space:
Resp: 3.637,m³
